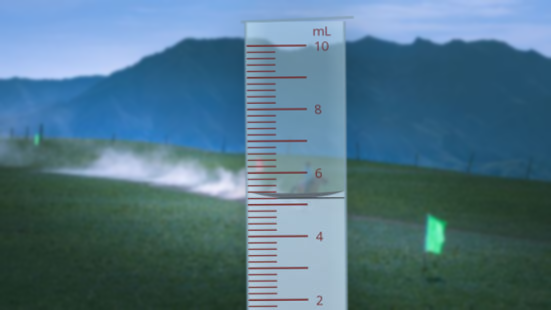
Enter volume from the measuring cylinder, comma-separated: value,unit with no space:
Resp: 5.2,mL
